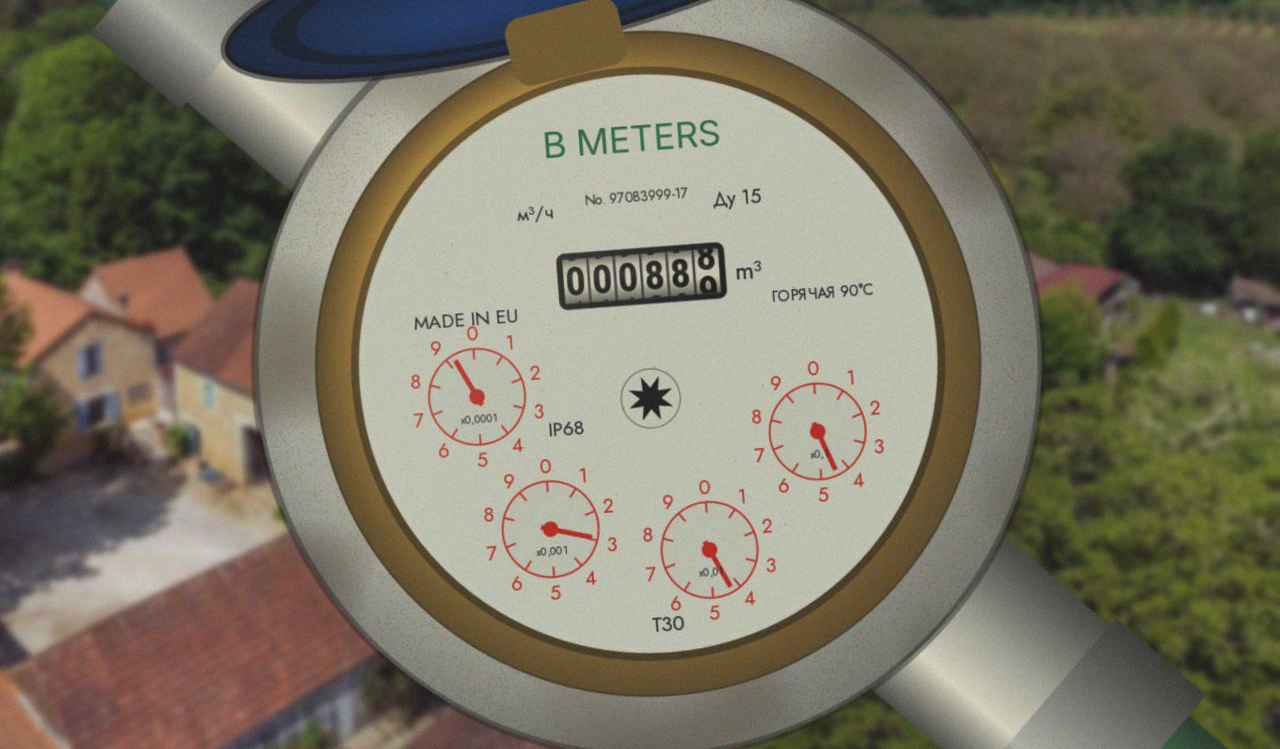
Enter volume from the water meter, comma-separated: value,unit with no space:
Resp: 888.4429,m³
